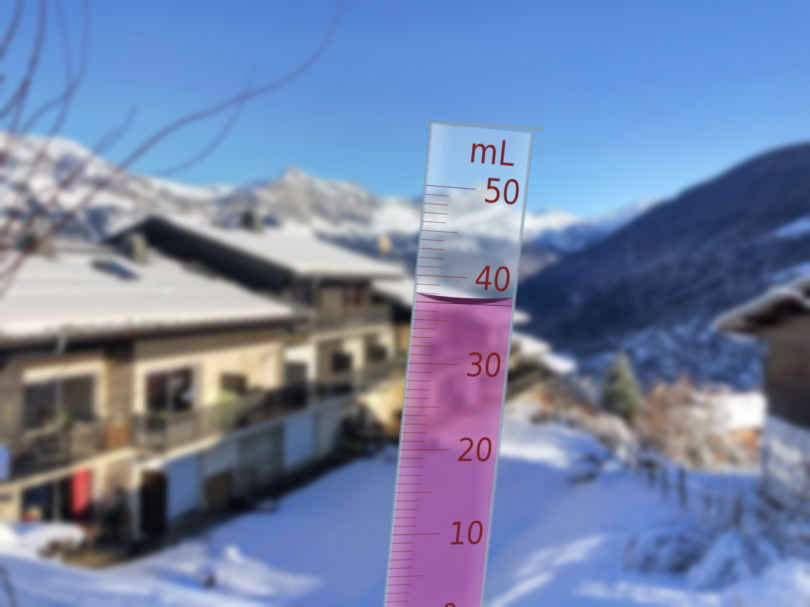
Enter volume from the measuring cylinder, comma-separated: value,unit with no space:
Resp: 37,mL
